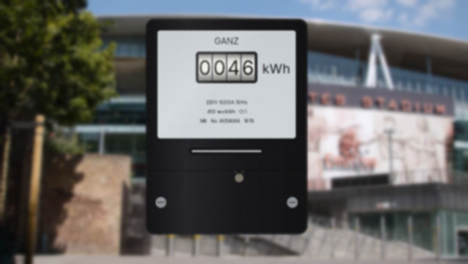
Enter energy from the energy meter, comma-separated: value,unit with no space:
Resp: 46,kWh
